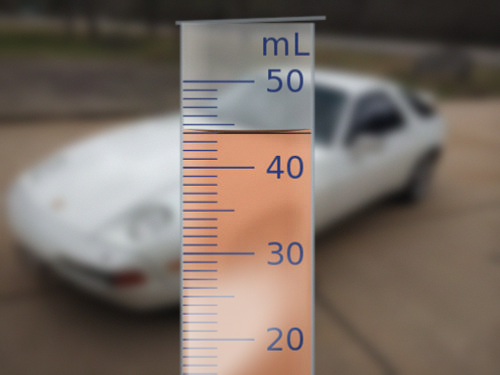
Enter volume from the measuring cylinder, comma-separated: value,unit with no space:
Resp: 44,mL
